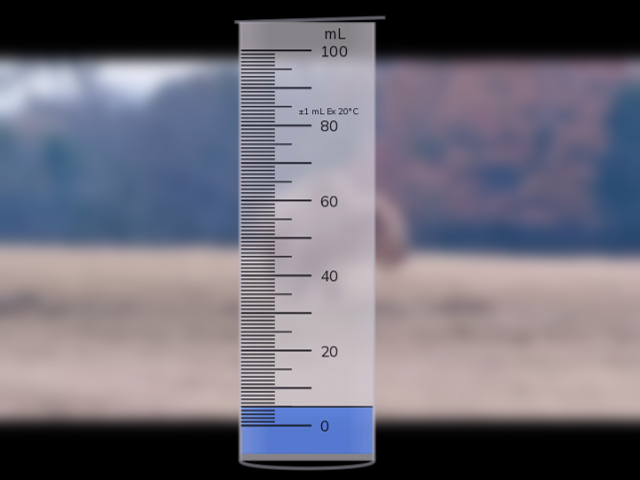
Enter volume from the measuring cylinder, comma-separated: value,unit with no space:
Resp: 5,mL
